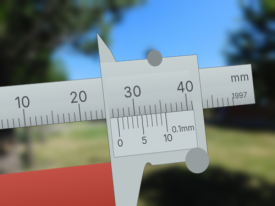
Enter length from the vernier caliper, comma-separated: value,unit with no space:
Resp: 26.8,mm
